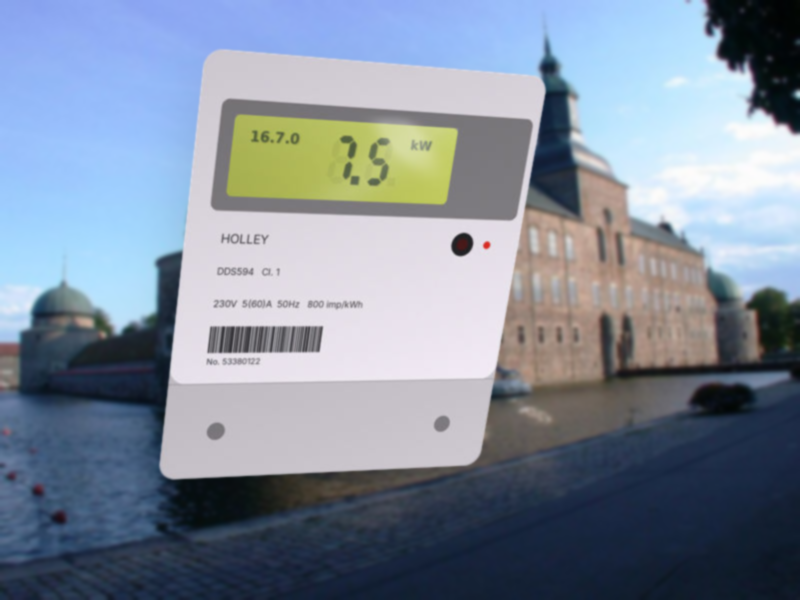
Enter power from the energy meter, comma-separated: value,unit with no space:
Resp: 7.5,kW
